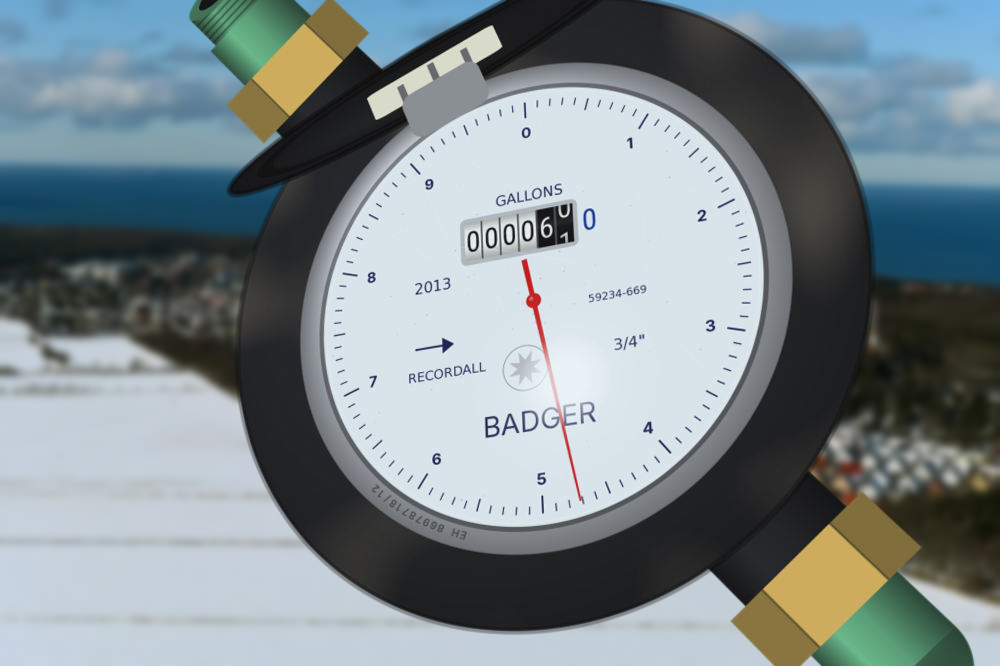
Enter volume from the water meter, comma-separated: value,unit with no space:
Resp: 604.7,gal
